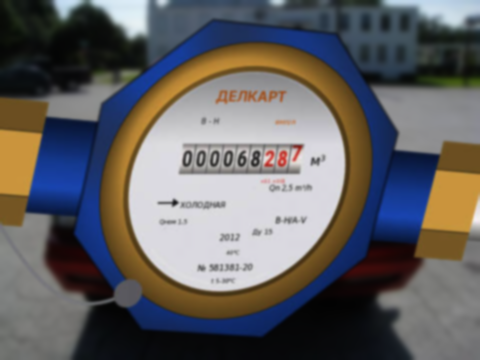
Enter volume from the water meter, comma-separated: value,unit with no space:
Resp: 68.287,m³
